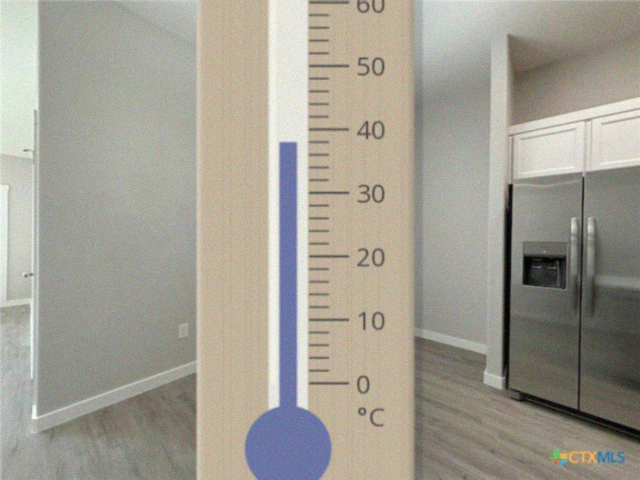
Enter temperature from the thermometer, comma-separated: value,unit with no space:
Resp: 38,°C
